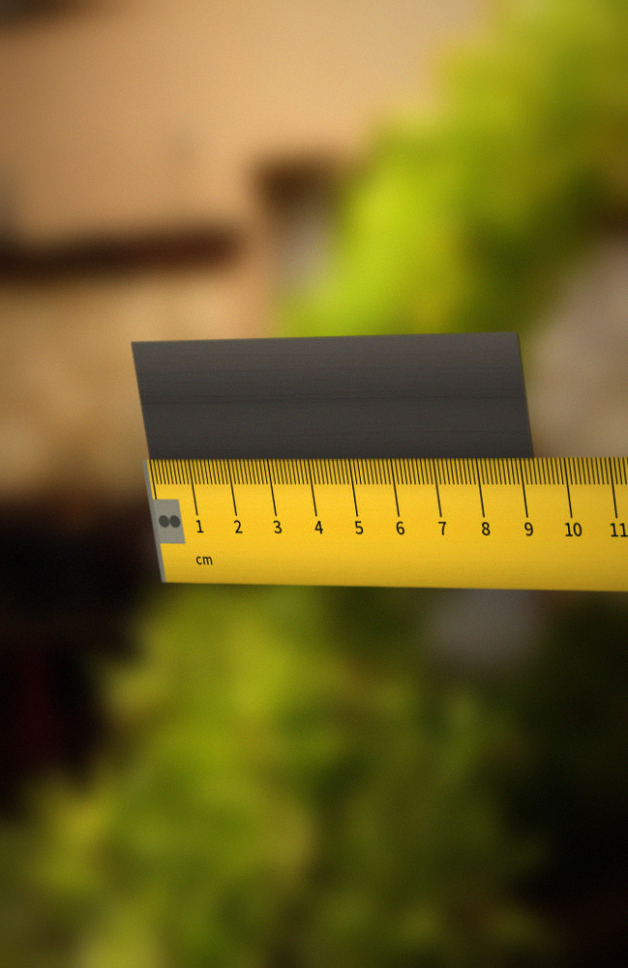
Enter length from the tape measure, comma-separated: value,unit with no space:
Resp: 9.3,cm
